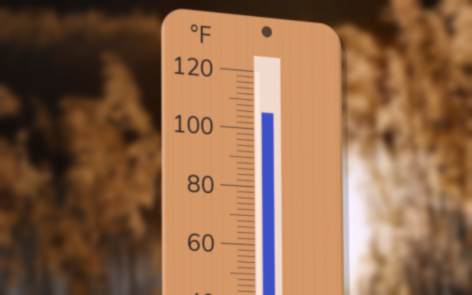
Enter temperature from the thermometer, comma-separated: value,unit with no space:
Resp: 106,°F
